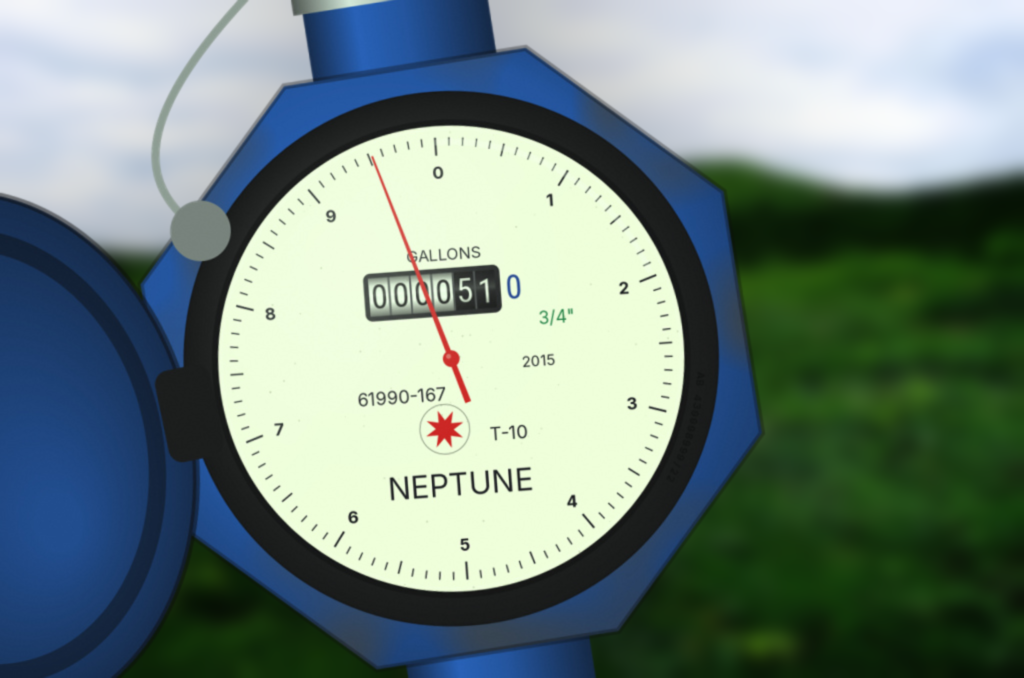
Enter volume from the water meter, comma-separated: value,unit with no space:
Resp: 509.5,gal
